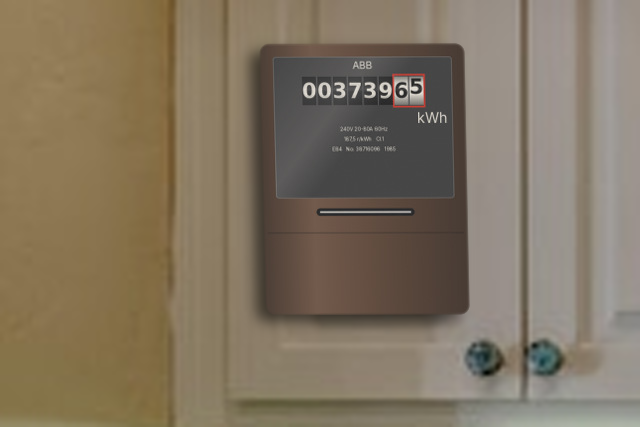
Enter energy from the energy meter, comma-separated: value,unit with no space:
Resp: 3739.65,kWh
